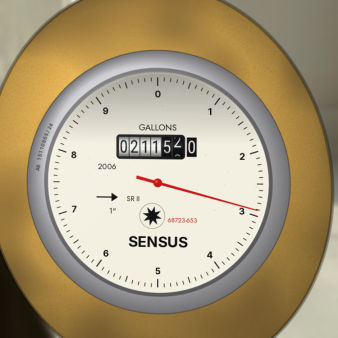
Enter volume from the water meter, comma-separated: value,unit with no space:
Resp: 211522.9,gal
